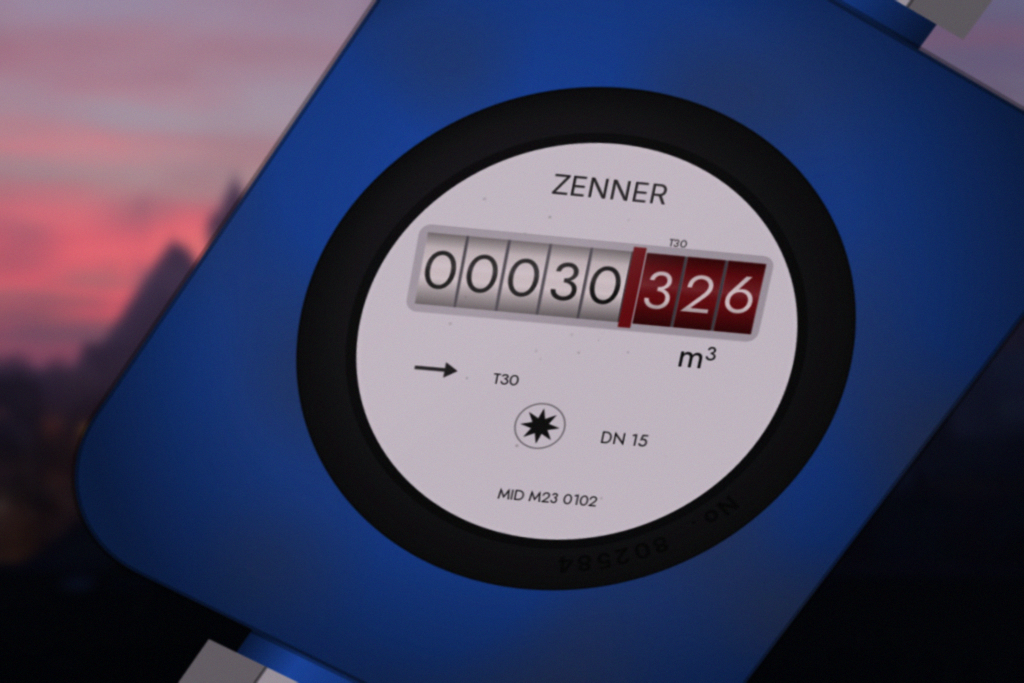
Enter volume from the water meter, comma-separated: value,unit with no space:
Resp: 30.326,m³
